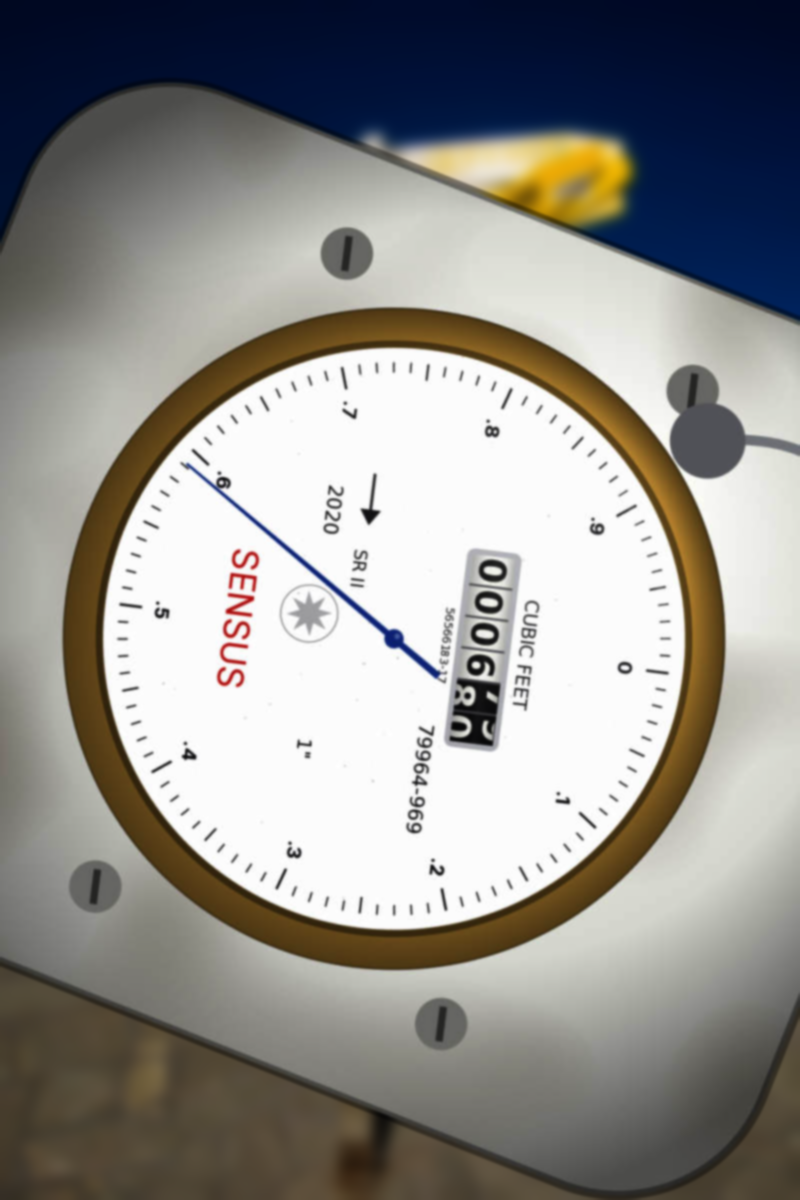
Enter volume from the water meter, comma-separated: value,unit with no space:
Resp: 679.59,ft³
